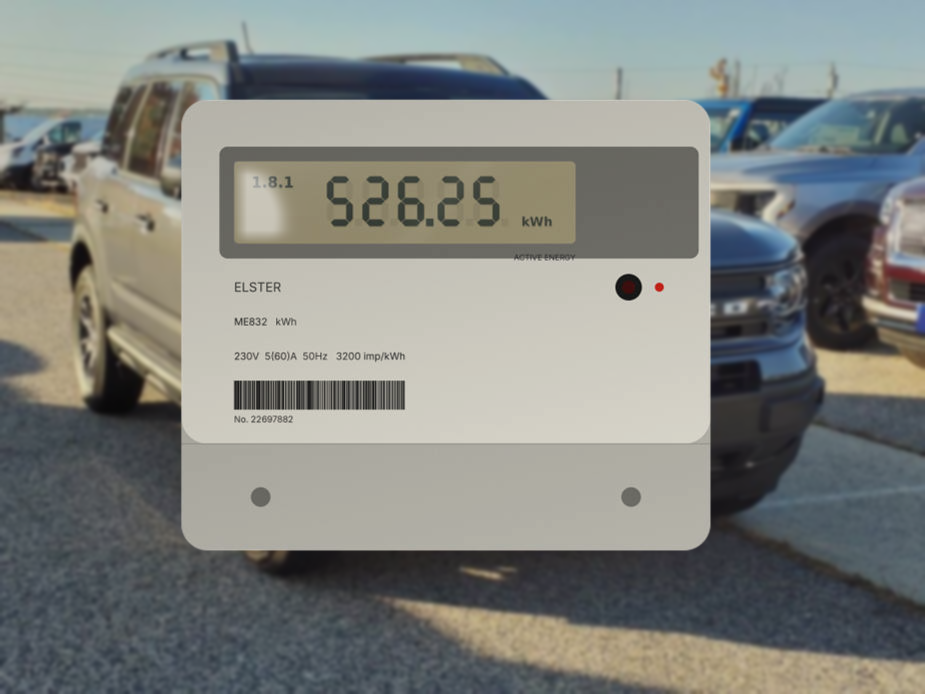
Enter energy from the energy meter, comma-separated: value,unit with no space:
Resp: 526.25,kWh
